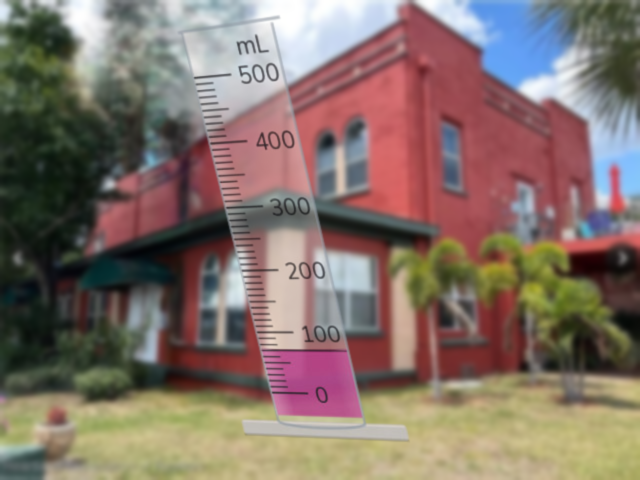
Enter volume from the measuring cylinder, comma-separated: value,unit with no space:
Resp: 70,mL
